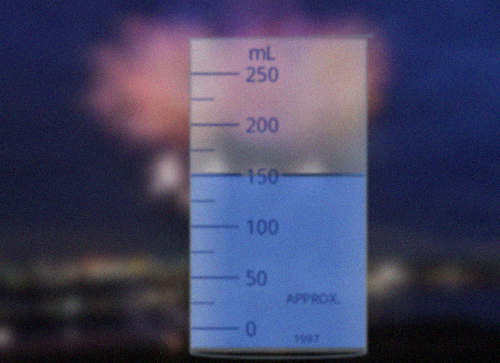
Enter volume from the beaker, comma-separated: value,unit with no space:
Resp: 150,mL
